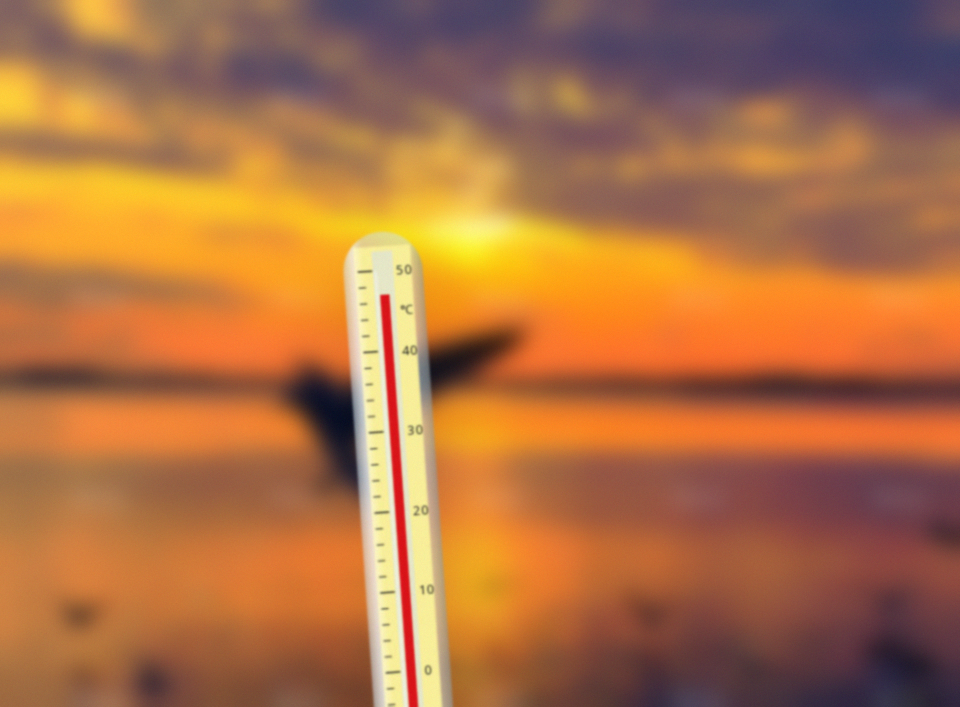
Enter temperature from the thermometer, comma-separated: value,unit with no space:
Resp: 47,°C
